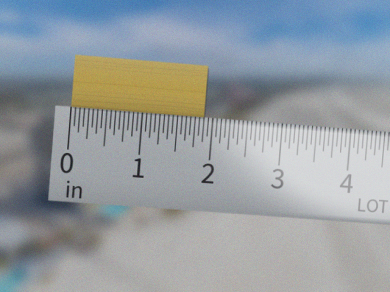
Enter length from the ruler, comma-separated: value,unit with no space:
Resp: 1.875,in
